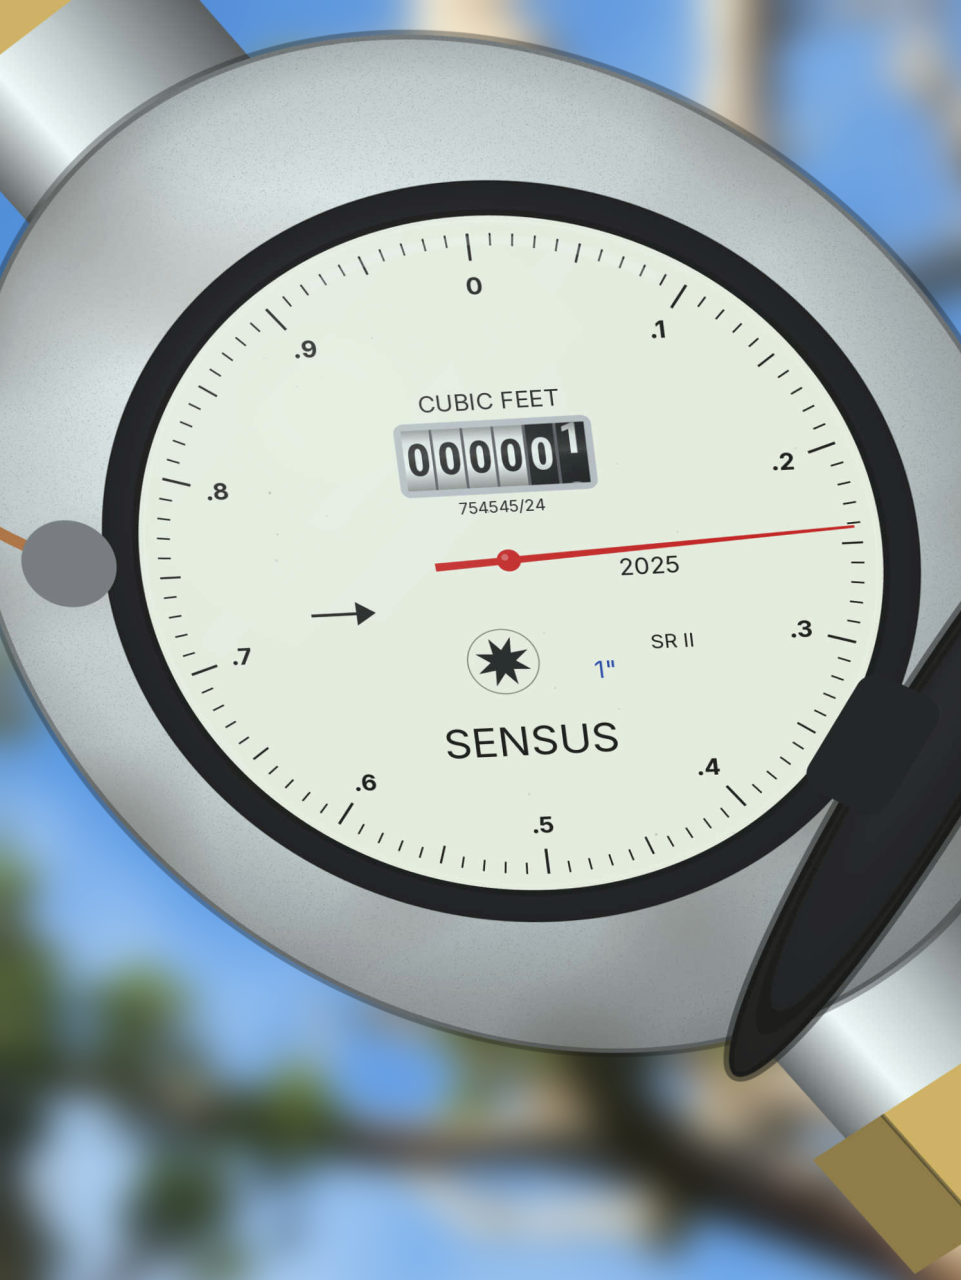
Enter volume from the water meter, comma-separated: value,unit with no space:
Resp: 1.24,ft³
